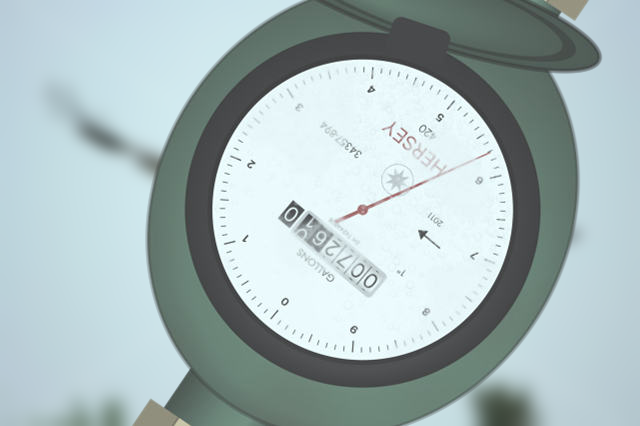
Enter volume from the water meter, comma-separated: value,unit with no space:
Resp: 72605.7,gal
